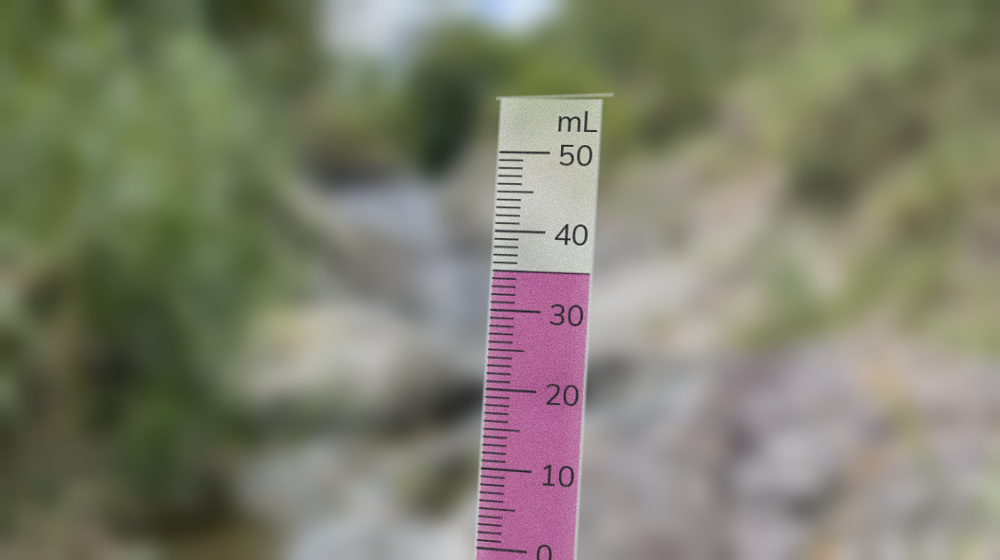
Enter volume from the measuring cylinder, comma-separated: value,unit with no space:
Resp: 35,mL
